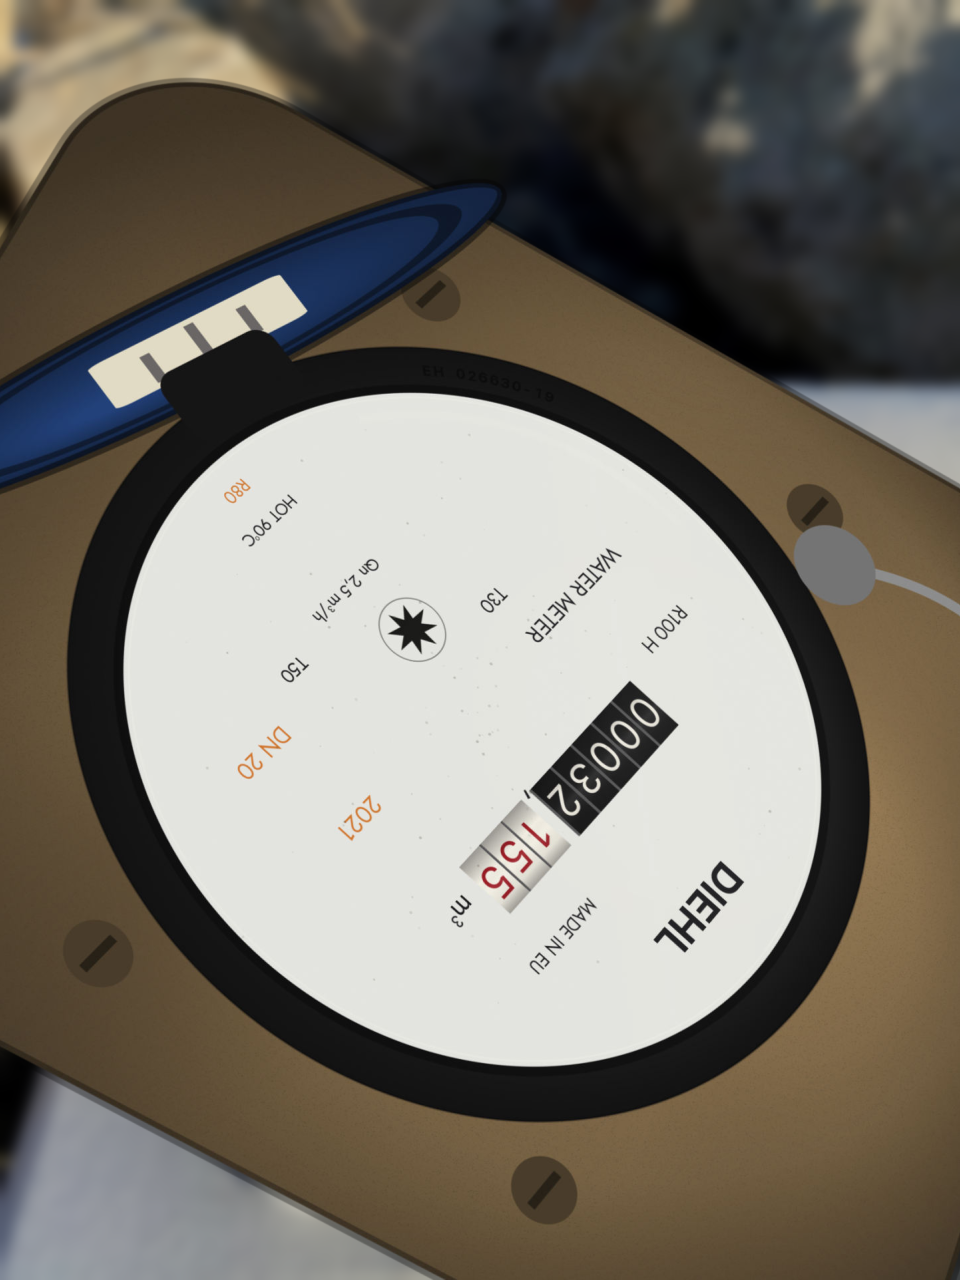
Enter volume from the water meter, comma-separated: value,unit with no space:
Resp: 32.155,m³
